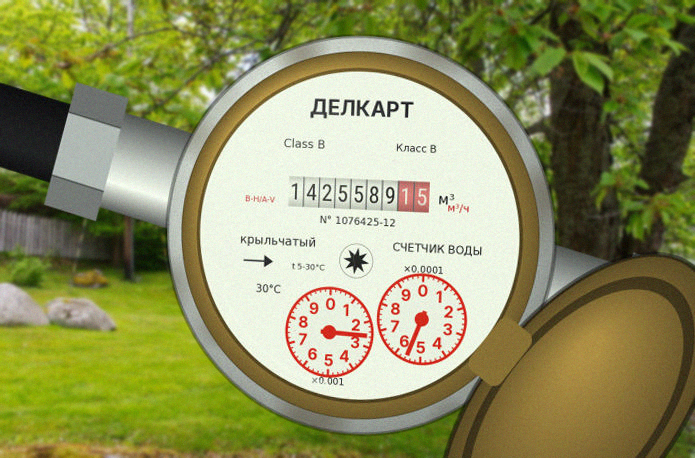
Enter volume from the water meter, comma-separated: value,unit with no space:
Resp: 1425589.1525,m³
